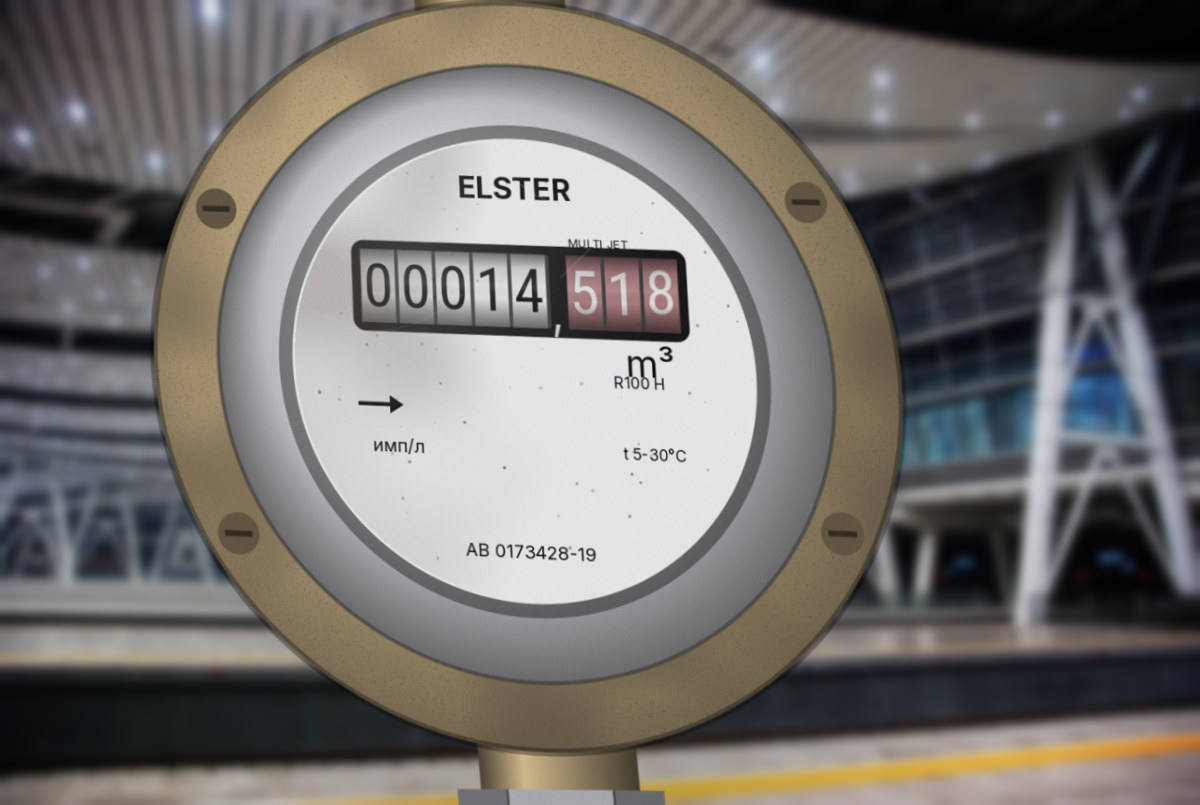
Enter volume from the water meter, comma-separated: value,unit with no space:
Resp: 14.518,m³
